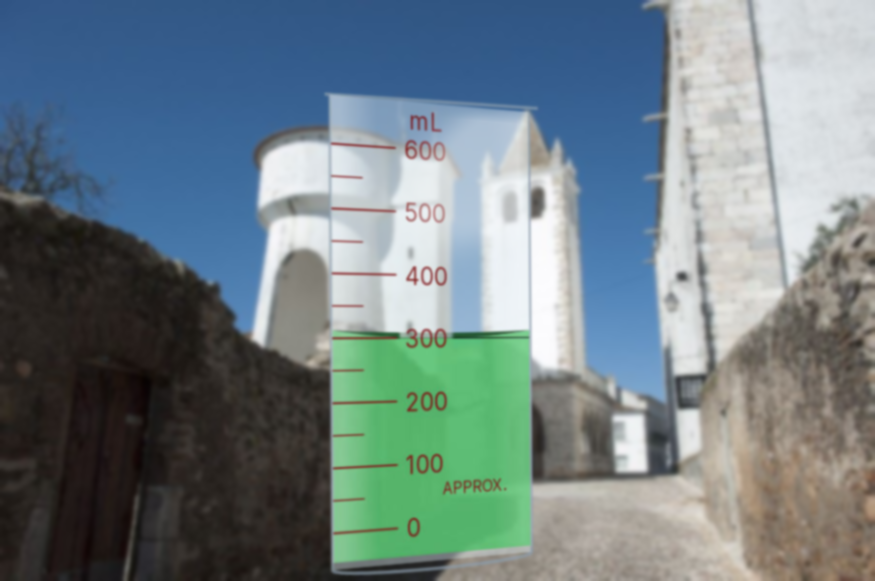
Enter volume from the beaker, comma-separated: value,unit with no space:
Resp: 300,mL
